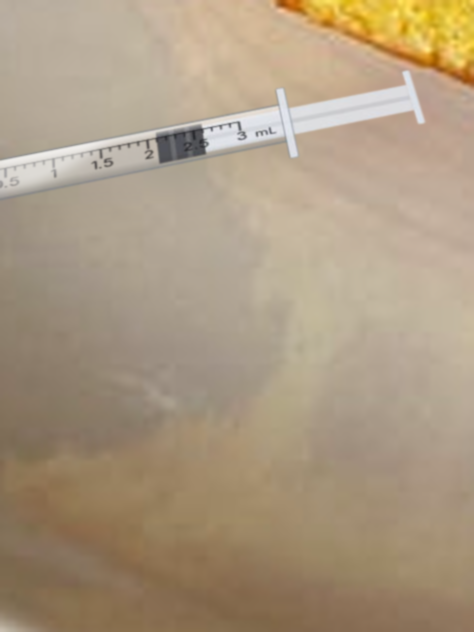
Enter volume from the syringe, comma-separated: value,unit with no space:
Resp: 2.1,mL
